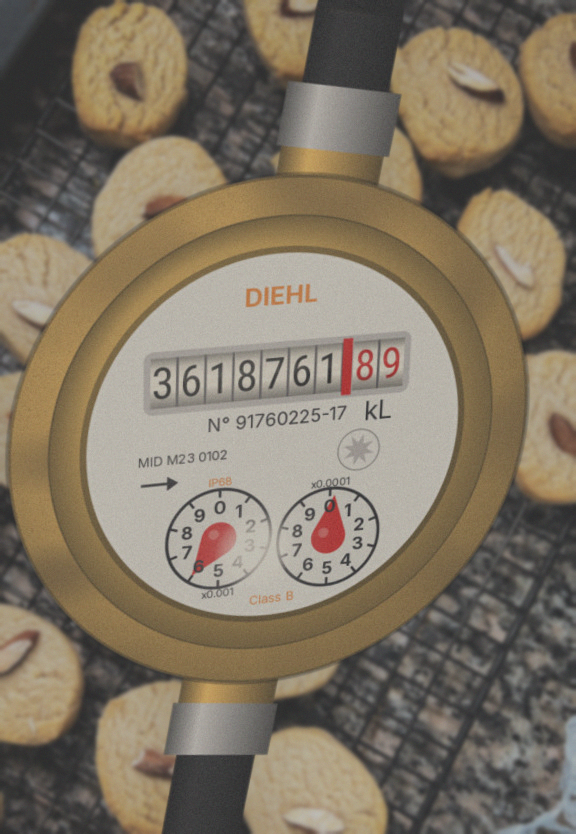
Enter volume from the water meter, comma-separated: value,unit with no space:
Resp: 3618761.8960,kL
